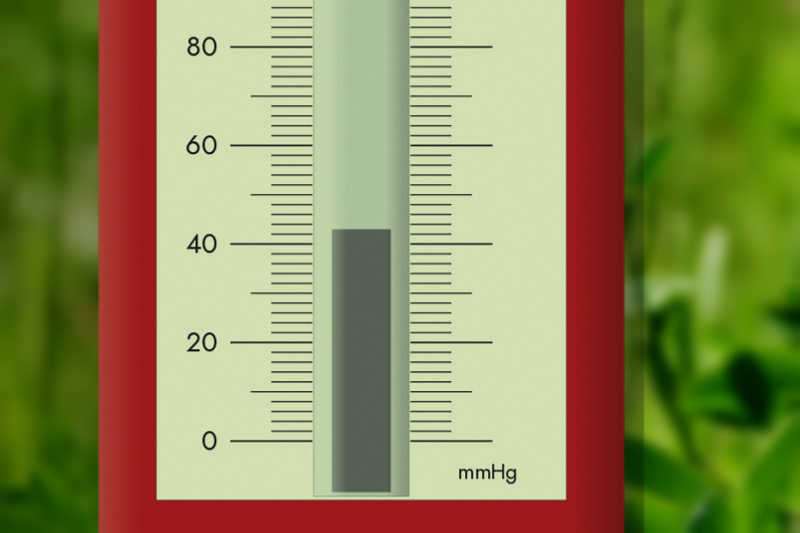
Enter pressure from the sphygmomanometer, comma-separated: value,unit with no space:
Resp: 43,mmHg
